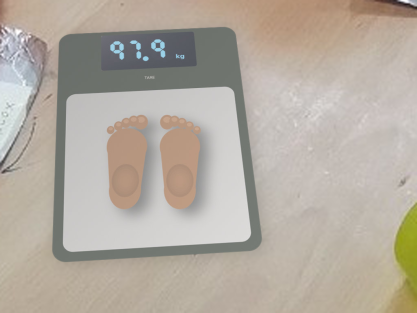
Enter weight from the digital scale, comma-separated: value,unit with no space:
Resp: 97.9,kg
